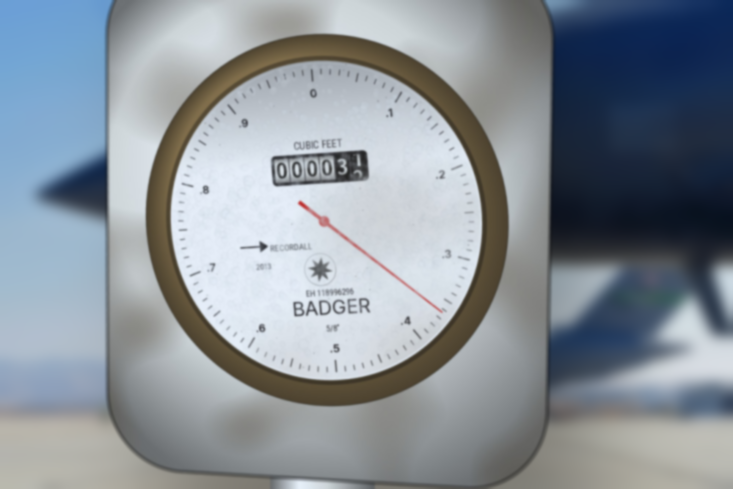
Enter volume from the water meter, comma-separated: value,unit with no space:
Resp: 31.36,ft³
